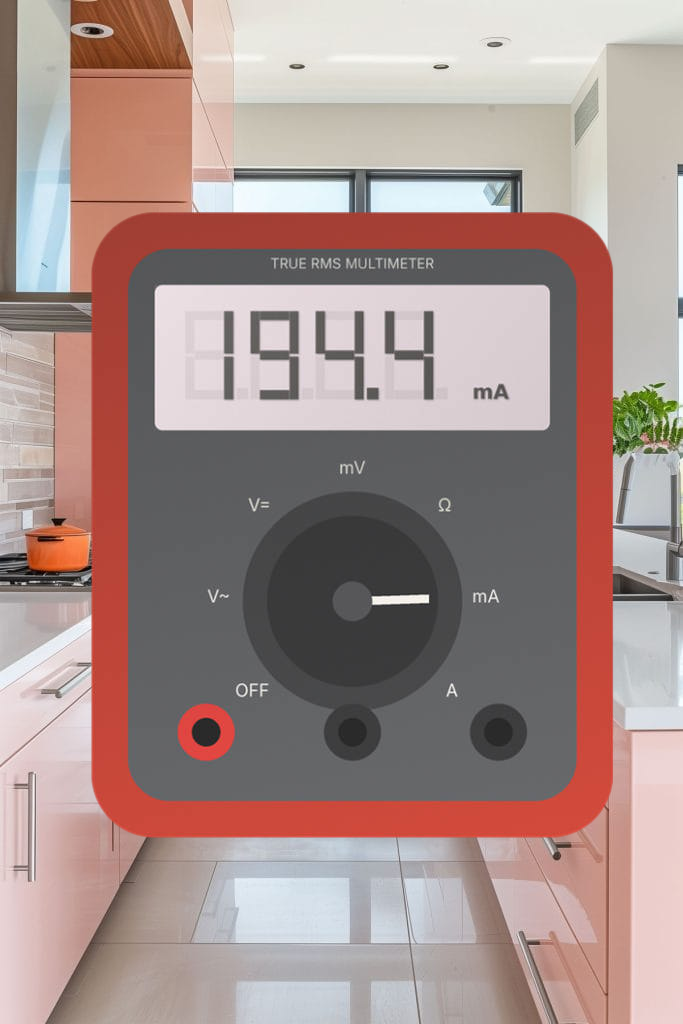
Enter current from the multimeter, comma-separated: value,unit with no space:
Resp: 194.4,mA
